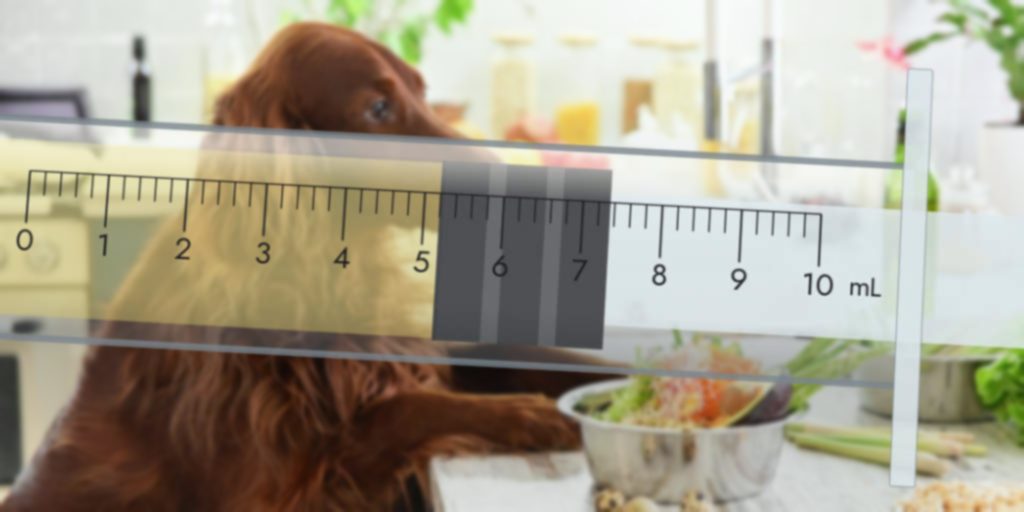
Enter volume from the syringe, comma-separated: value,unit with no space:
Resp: 5.2,mL
